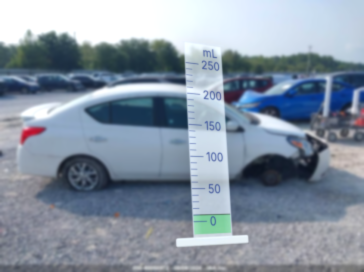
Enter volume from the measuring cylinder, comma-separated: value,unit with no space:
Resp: 10,mL
